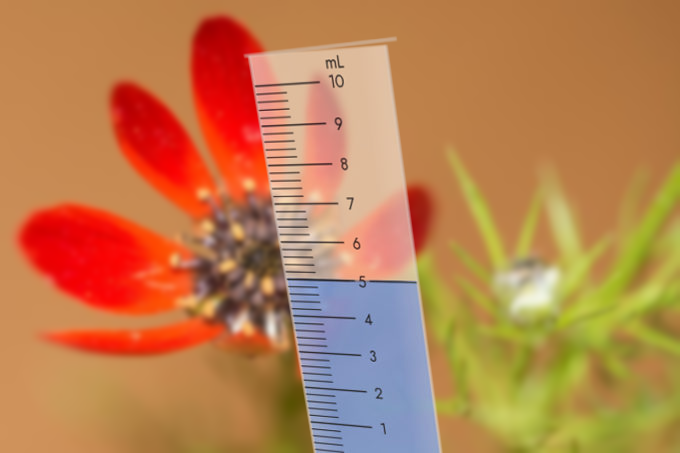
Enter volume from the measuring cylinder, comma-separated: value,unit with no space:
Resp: 5,mL
